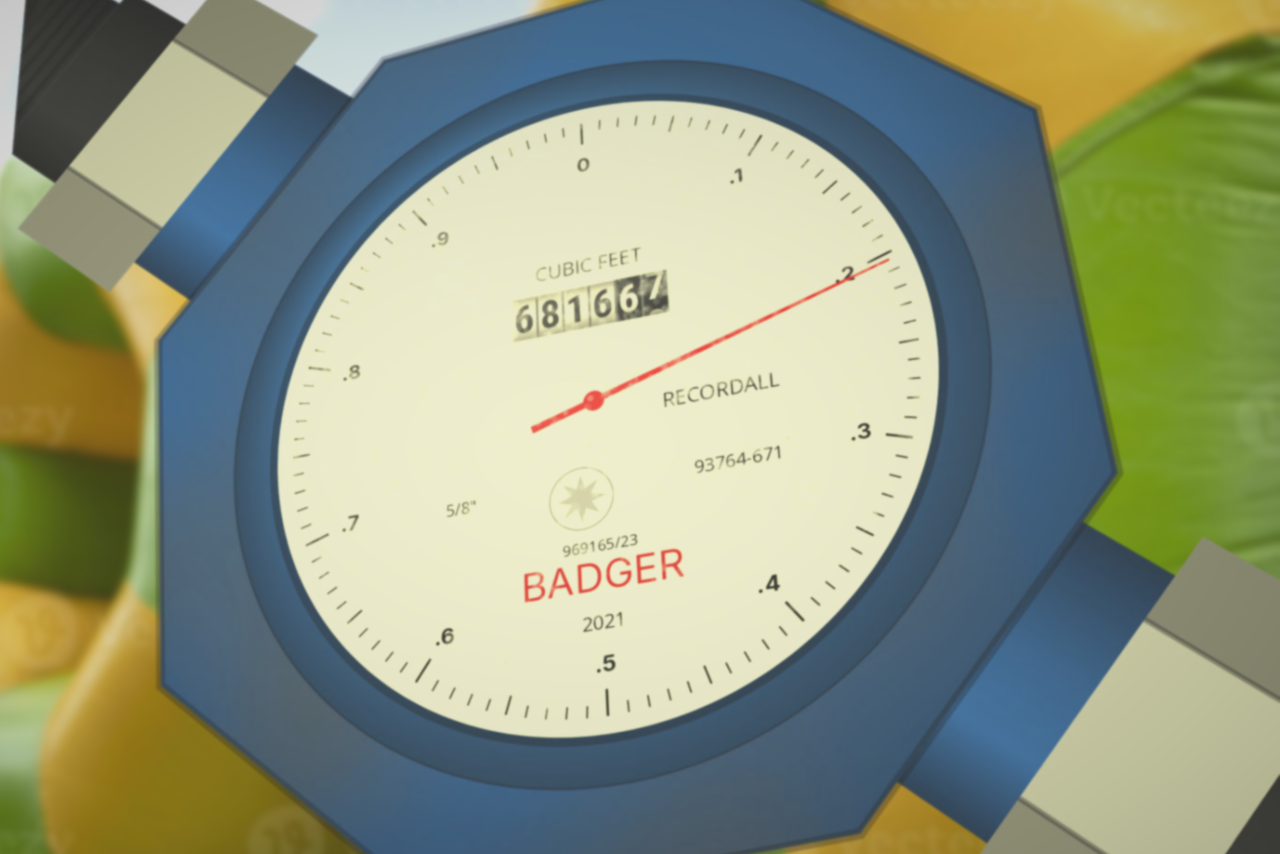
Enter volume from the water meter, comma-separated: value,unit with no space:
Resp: 681667.20,ft³
